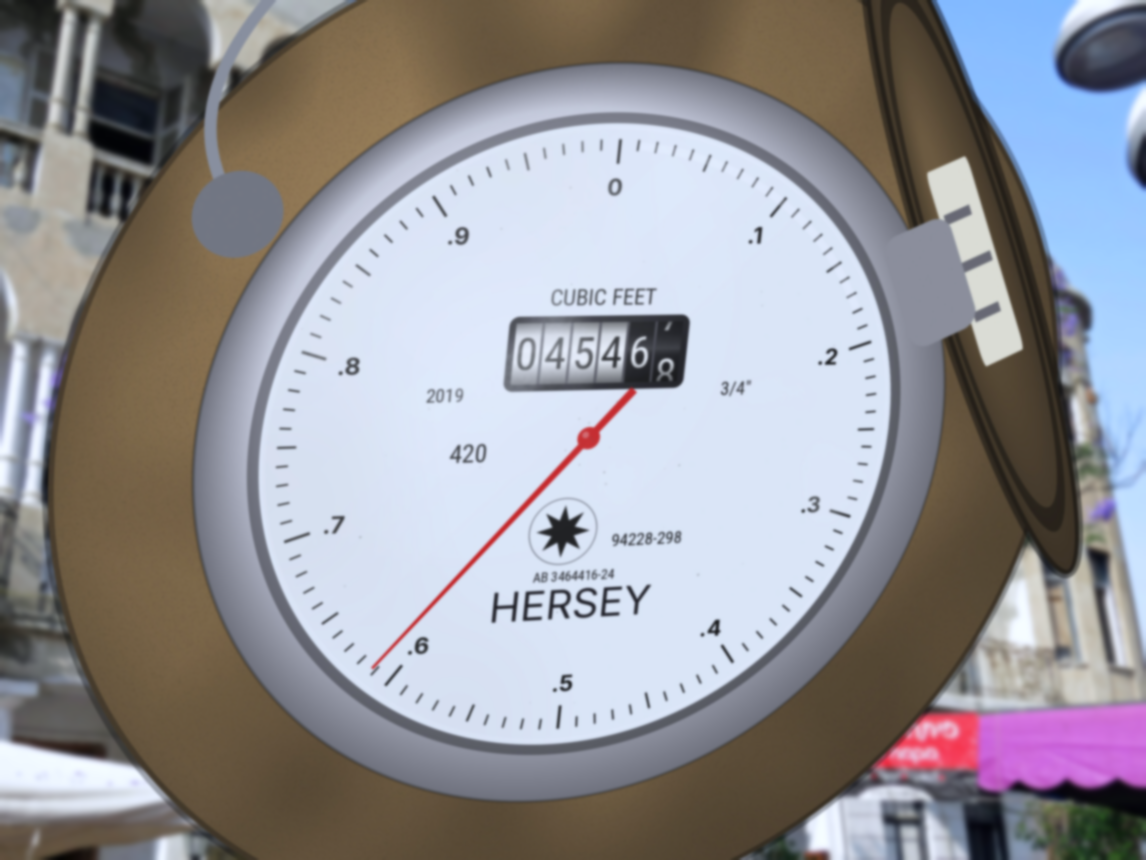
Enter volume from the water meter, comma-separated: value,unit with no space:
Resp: 45467.61,ft³
